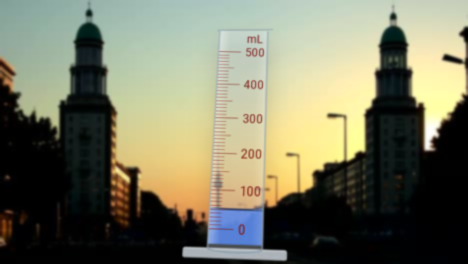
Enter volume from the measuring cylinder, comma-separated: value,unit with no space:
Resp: 50,mL
